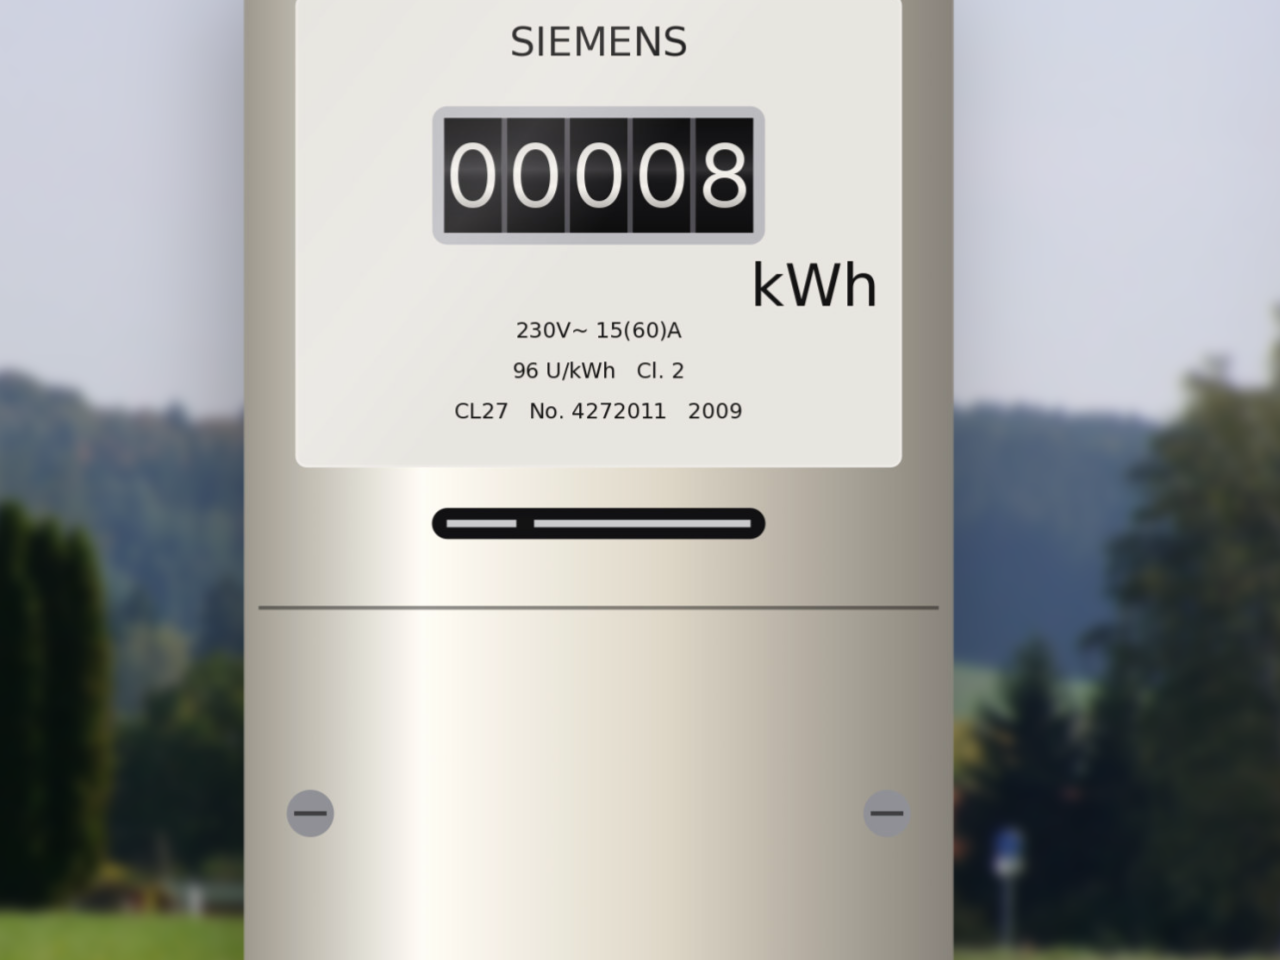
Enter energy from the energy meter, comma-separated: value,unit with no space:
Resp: 8,kWh
